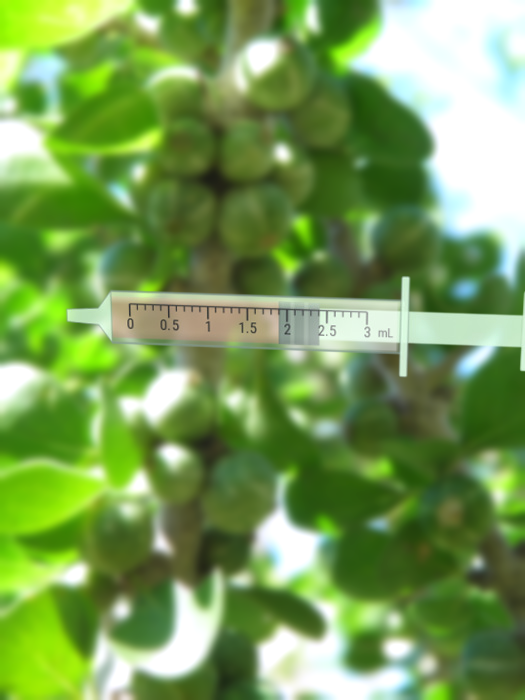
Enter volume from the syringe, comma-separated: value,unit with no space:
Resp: 1.9,mL
